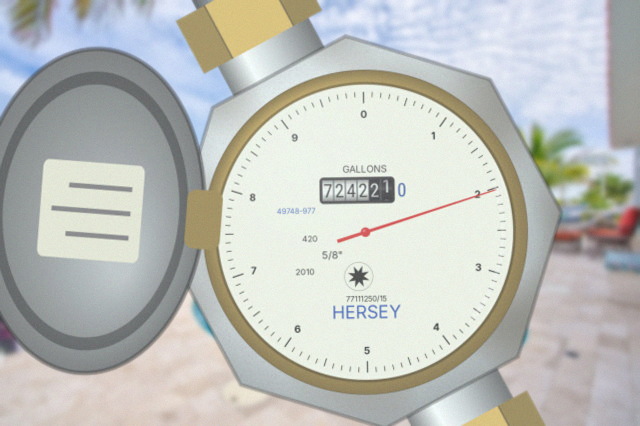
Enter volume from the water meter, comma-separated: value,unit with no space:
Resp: 7242212.0,gal
